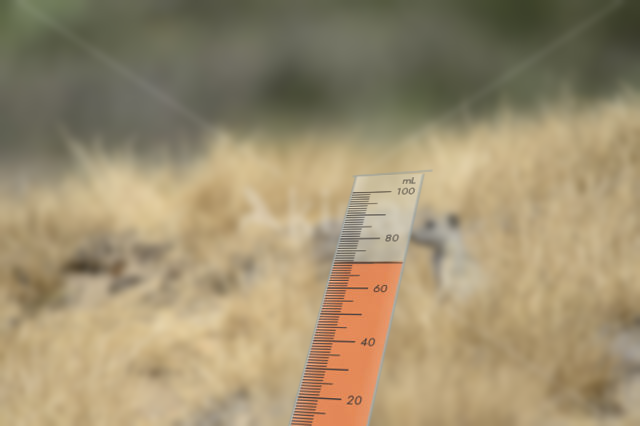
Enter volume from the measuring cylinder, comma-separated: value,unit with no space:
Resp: 70,mL
